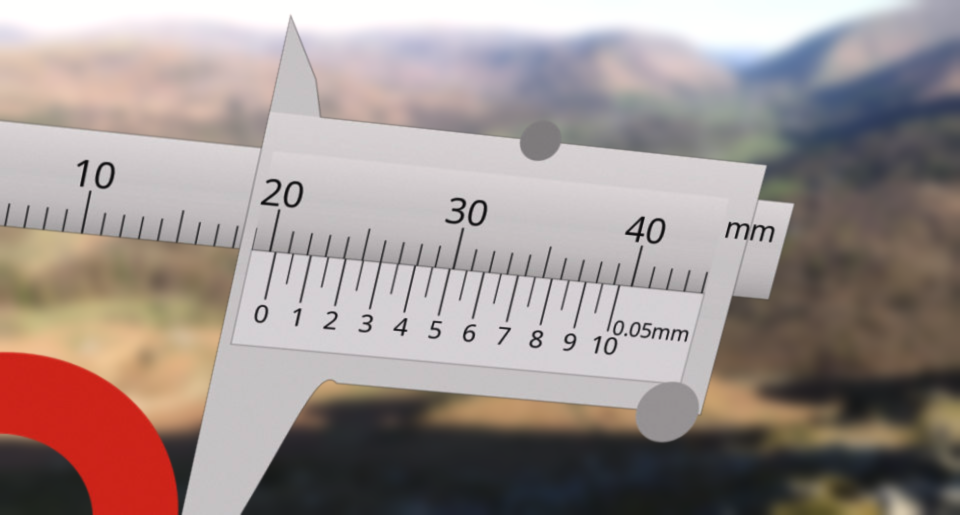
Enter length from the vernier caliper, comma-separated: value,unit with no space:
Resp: 20.3,mm
